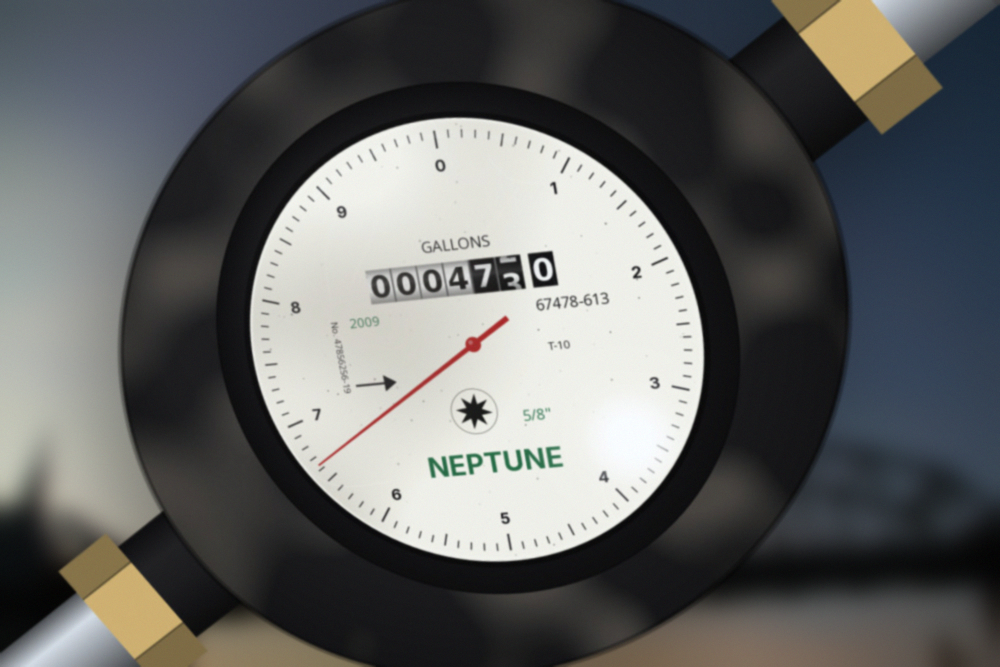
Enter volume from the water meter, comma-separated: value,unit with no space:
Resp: 4726.6,gal
